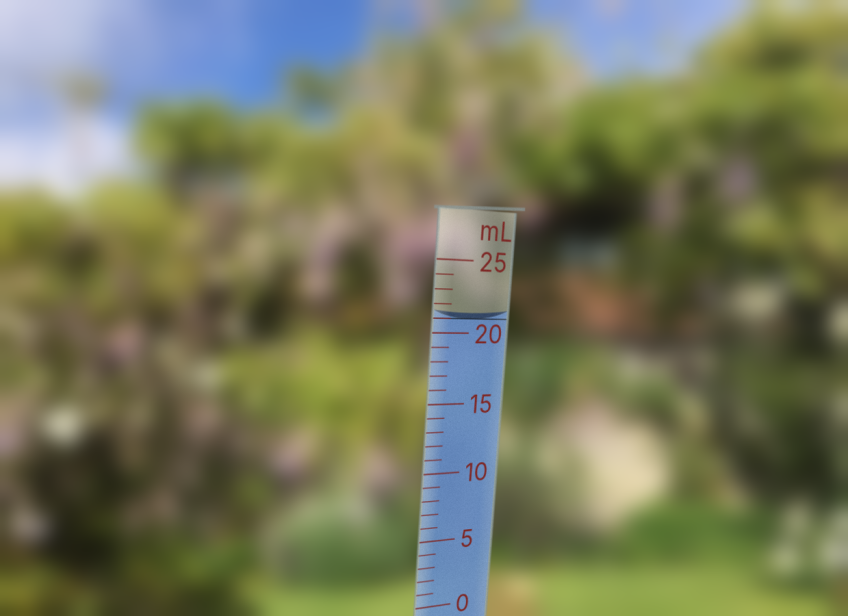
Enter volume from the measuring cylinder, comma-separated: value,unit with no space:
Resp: 21,mL
